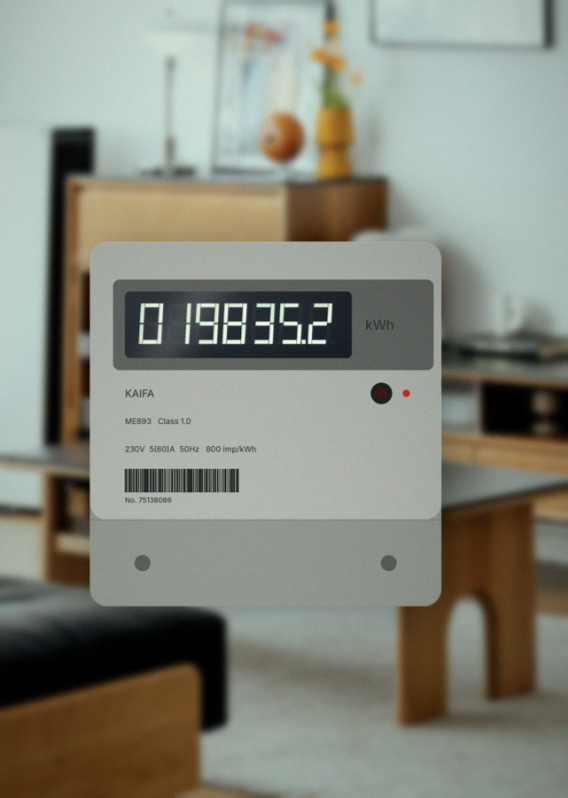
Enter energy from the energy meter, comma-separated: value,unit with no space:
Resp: 19835.2,kWh
